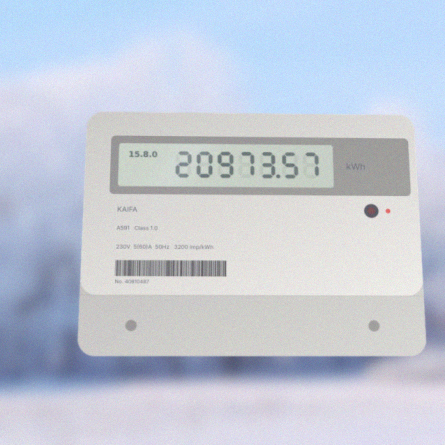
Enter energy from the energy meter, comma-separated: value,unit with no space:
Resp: 20973.57,kWh
